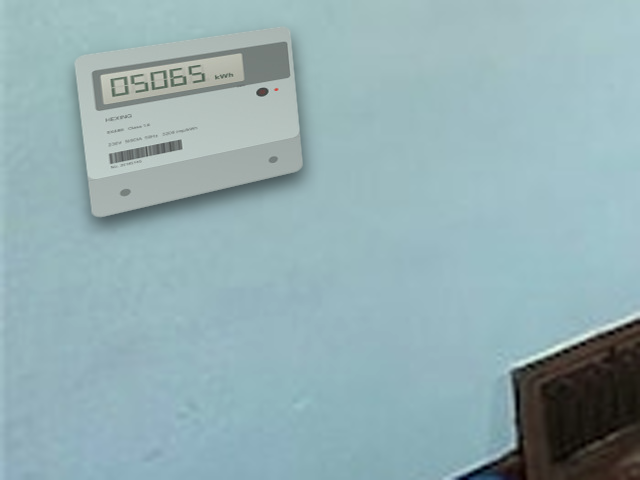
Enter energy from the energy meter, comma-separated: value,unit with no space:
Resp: 5065,kWh
